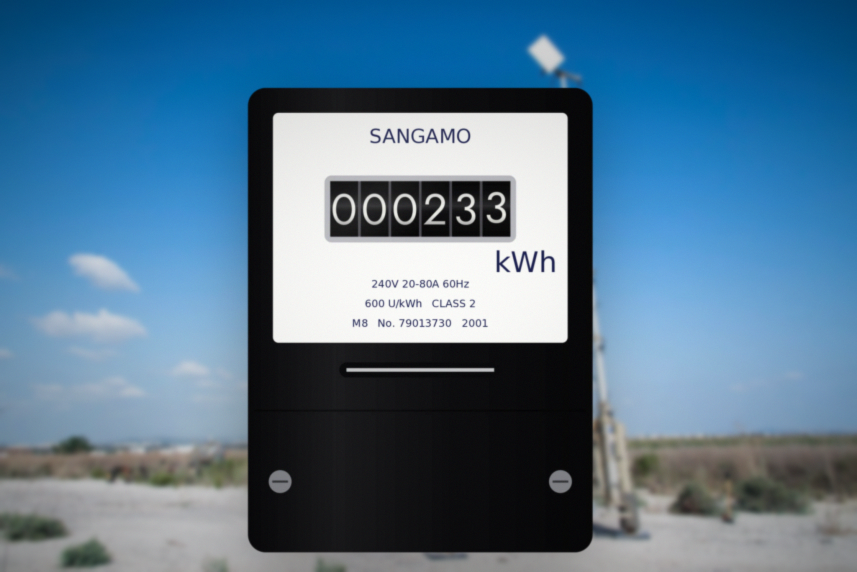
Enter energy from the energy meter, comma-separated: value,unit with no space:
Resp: 233,kWh
